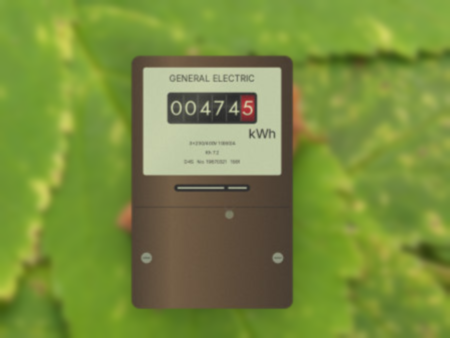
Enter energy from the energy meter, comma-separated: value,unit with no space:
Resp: 474.5,kWh
